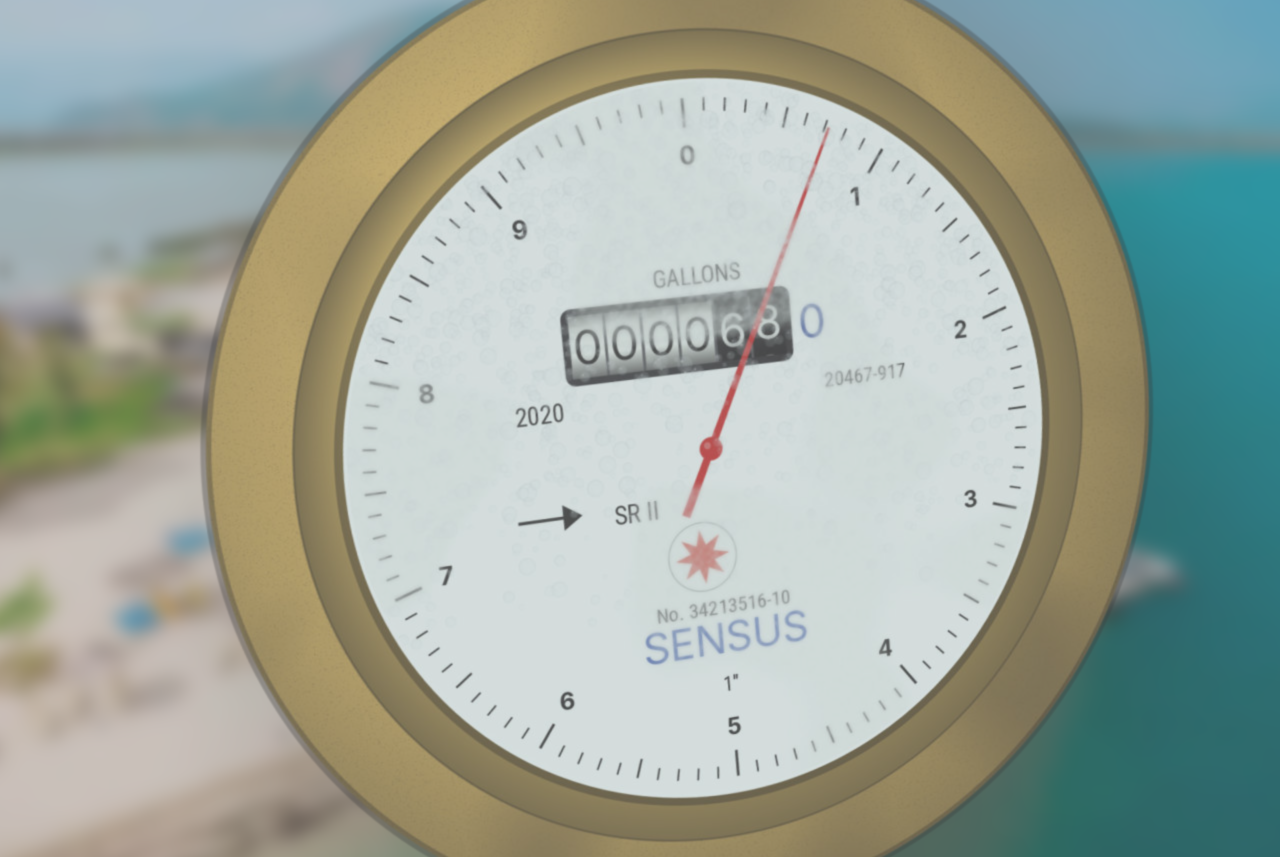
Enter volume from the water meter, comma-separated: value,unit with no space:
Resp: 680.7,gal
